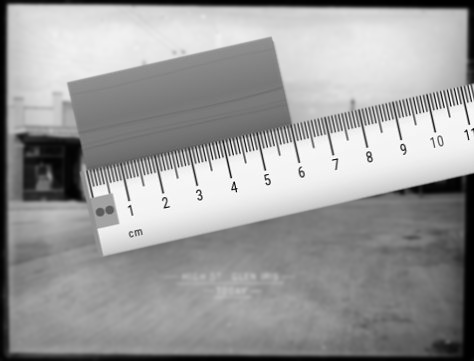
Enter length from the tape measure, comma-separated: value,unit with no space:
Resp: 6,cm
